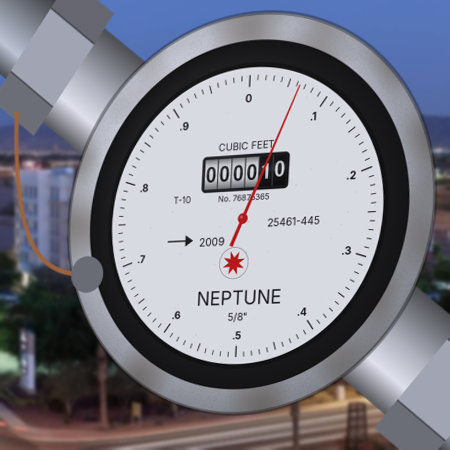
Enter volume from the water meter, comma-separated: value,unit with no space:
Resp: 10.06,ft³
